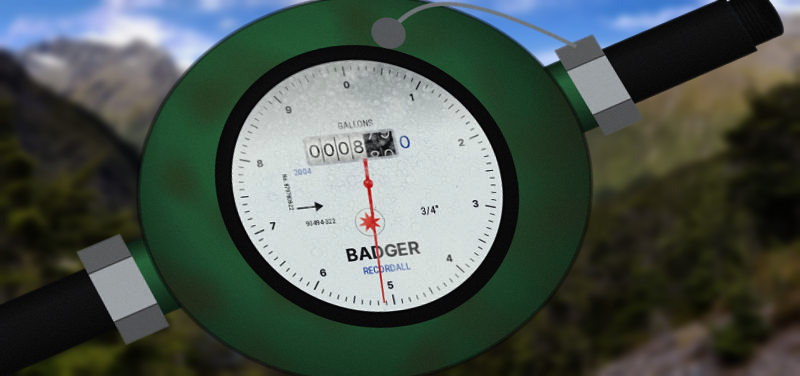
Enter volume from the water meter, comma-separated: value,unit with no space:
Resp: 8795.1,gal
